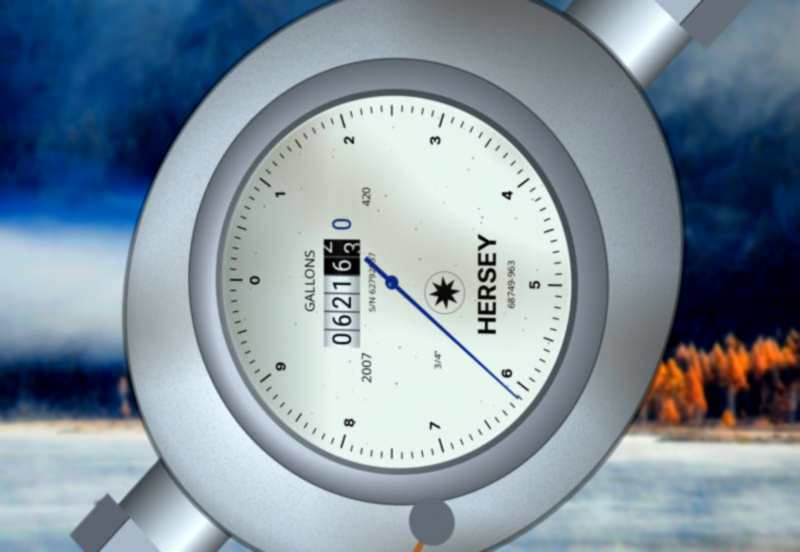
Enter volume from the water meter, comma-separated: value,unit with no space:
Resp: 621626.1,gal
